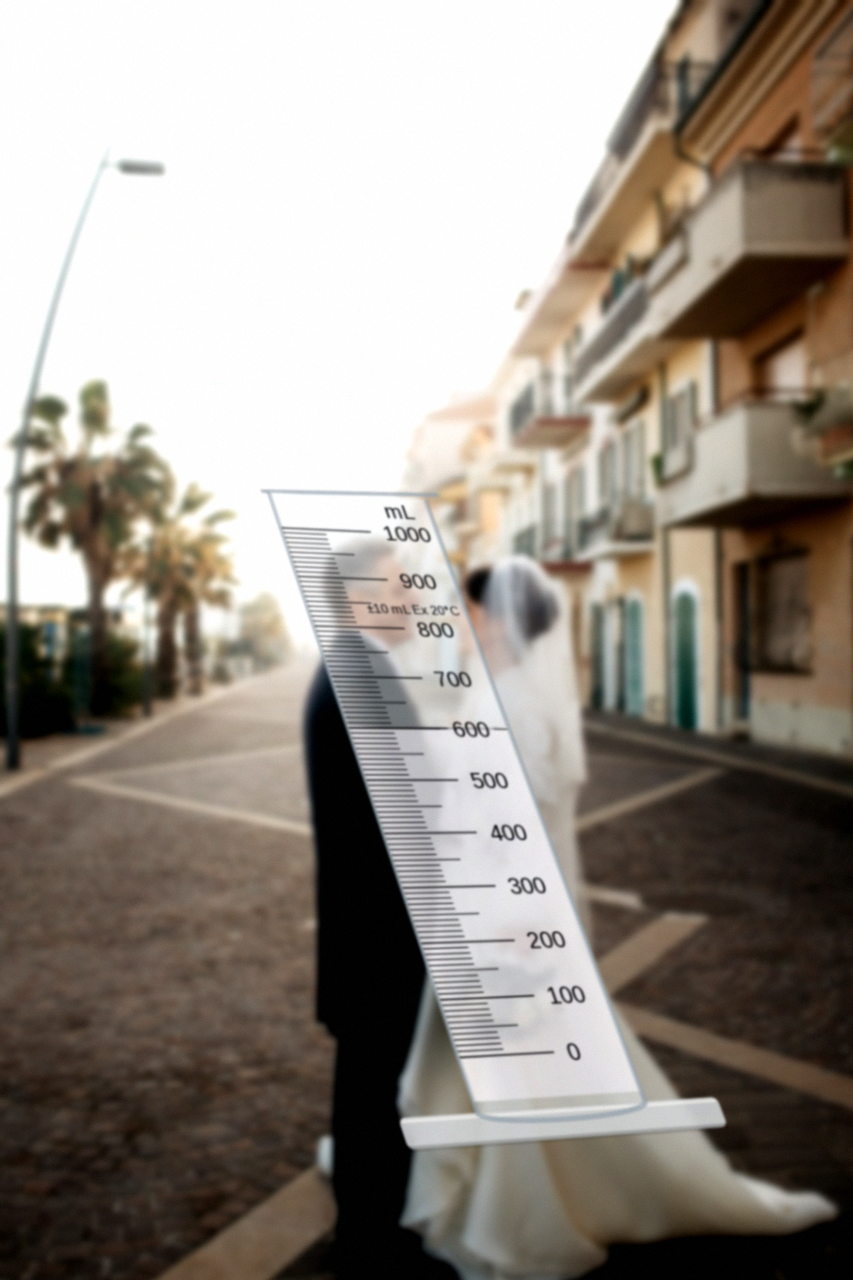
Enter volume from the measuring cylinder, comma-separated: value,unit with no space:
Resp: 600,mL
